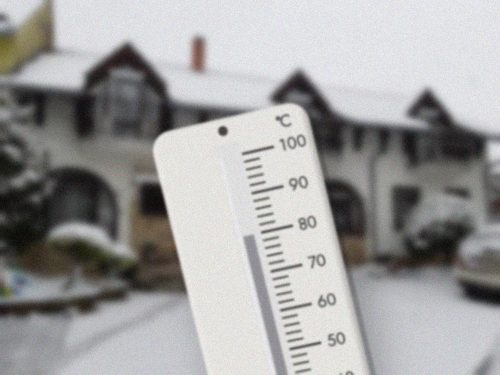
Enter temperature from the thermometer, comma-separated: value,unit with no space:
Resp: 80,°C
